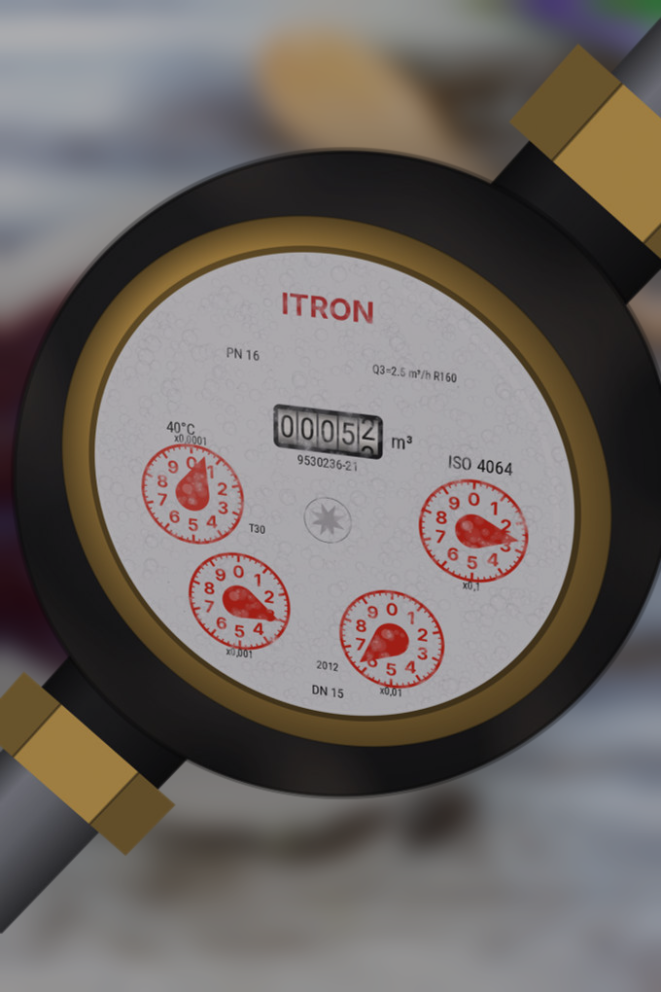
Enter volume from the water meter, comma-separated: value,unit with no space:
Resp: 52.2630,m³
